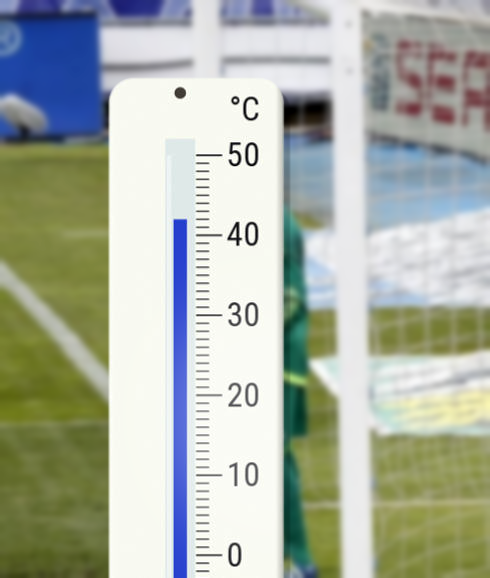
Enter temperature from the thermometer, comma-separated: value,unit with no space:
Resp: 42,°C
